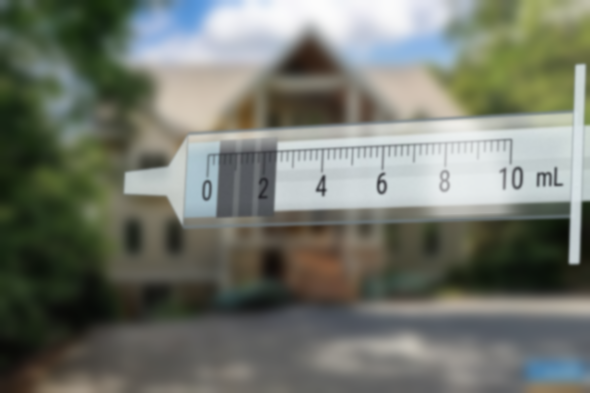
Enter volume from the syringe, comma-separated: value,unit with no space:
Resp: 0.4,mL
